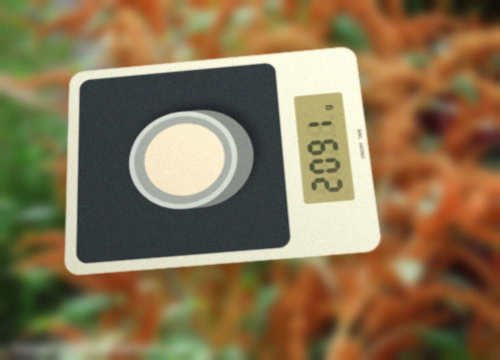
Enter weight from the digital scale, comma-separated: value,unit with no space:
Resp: 2091,g
